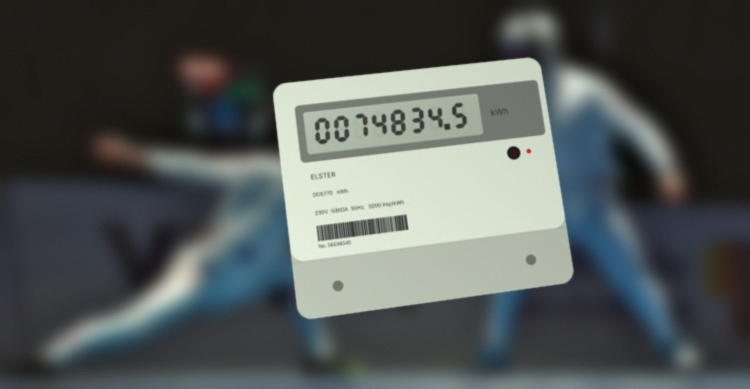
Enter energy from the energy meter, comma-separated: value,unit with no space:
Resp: 74834.5,kWh
